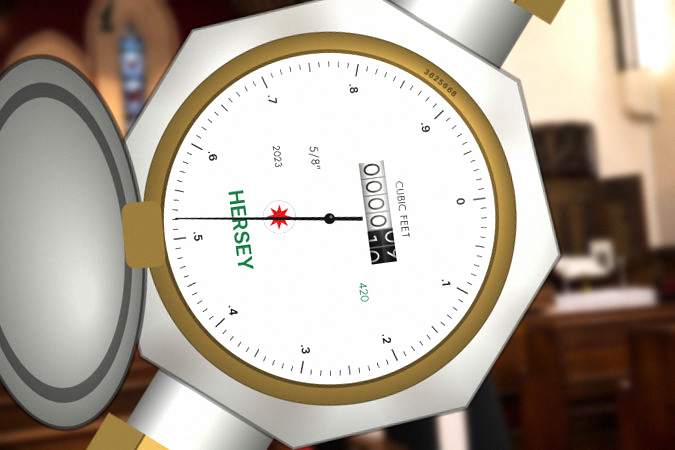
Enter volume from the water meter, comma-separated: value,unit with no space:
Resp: 9.52,ft³
